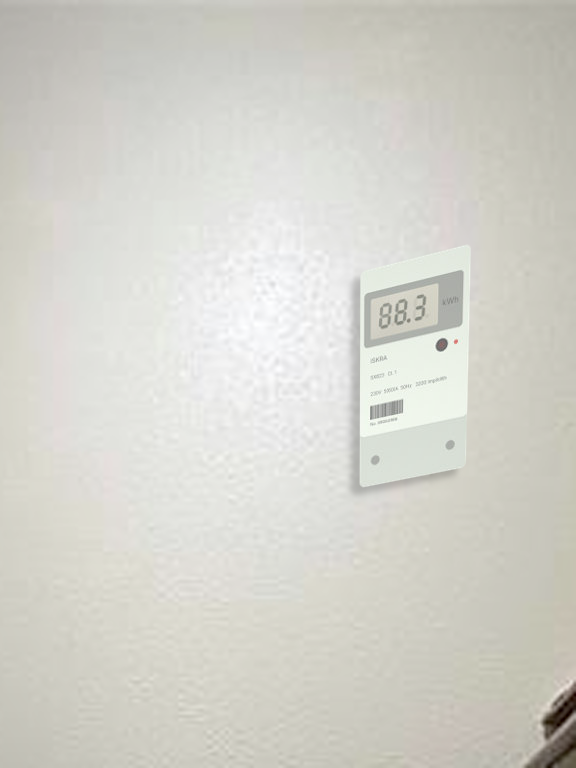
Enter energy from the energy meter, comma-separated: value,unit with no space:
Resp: 88.3,kWh
